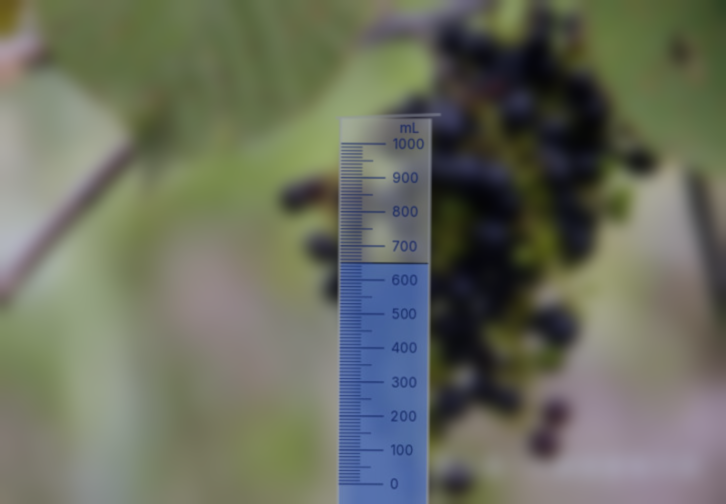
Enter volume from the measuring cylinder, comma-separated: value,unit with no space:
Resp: 650,mL
